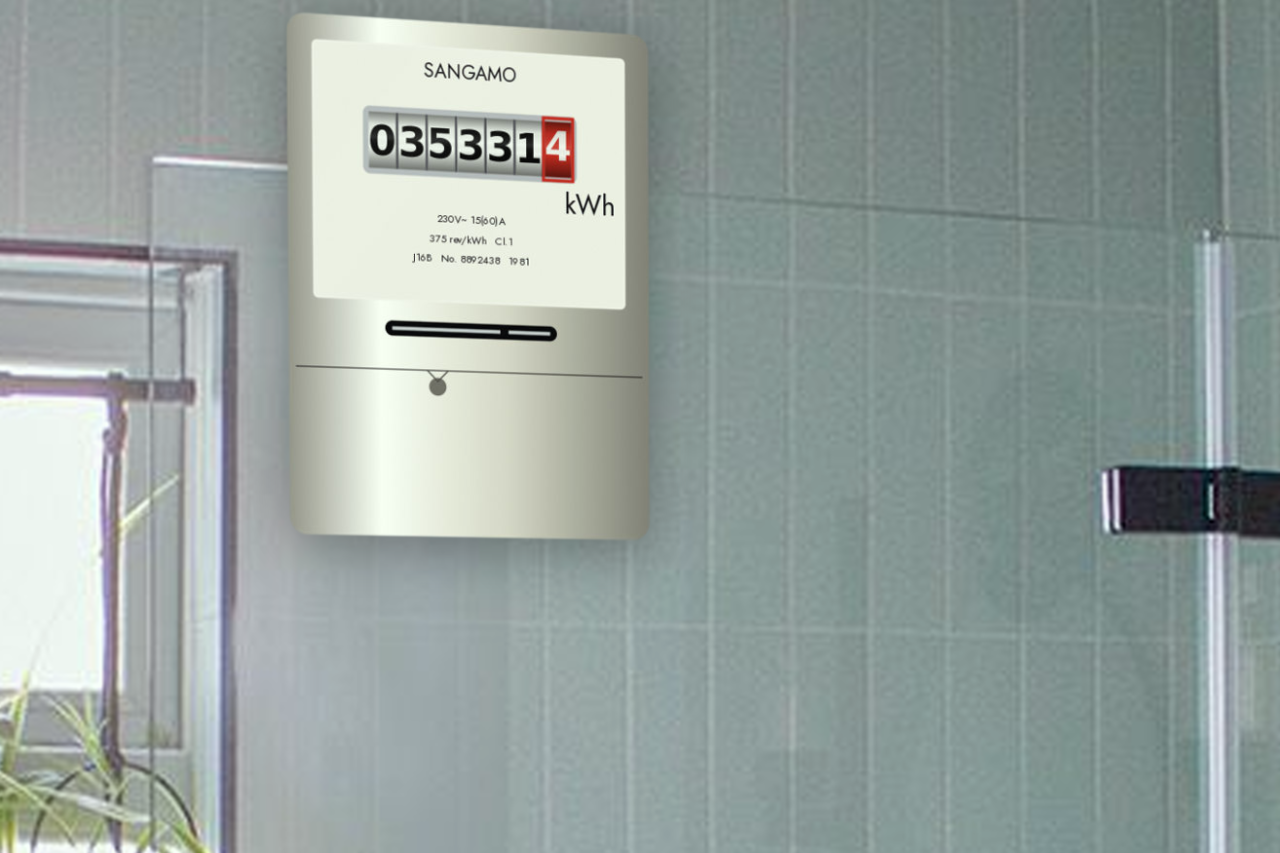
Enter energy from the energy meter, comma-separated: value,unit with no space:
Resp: 35331.4,kWh
